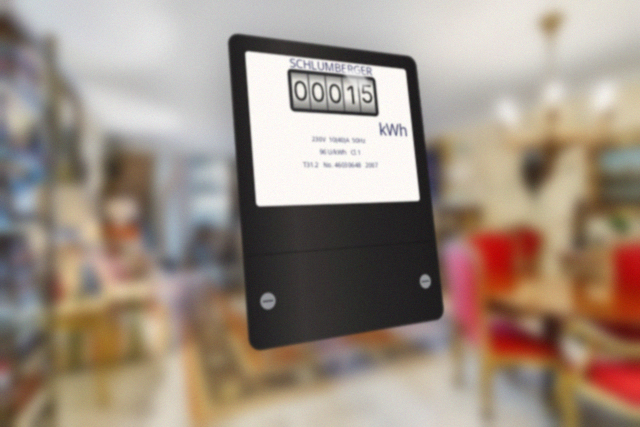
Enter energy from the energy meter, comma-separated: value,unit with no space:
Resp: 15,kWh
